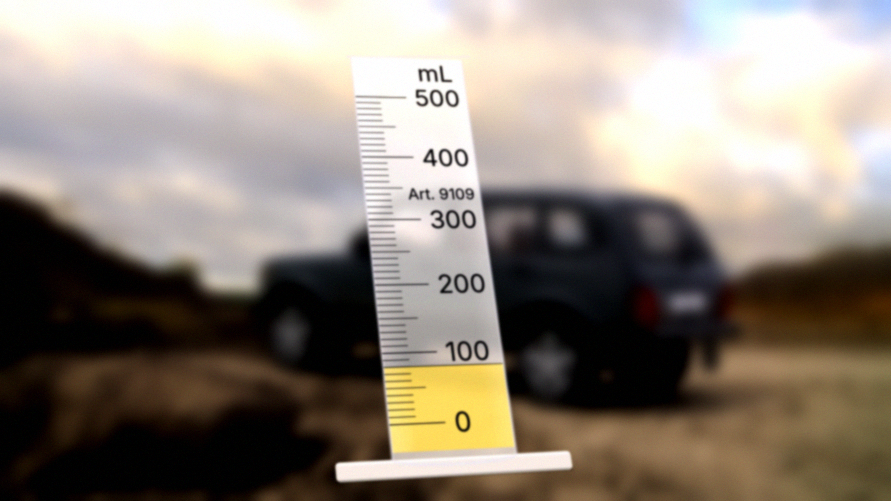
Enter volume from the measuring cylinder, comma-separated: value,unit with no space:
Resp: 80,mL
